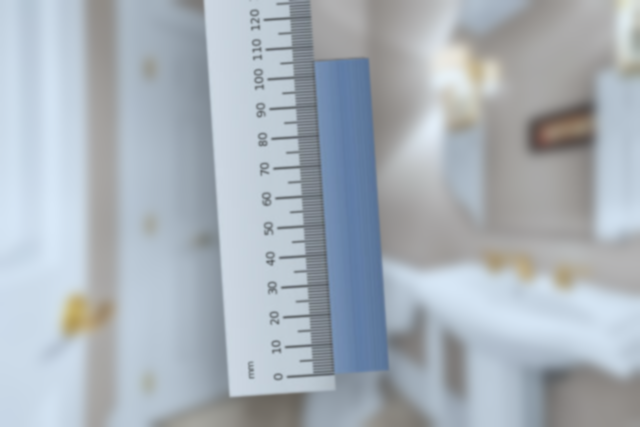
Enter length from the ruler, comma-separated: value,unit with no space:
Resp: 105,mm
